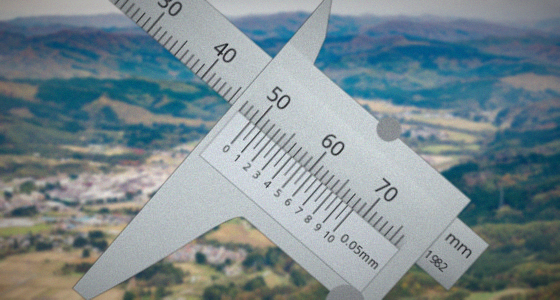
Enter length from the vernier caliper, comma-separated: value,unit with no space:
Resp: 49.2,mm
